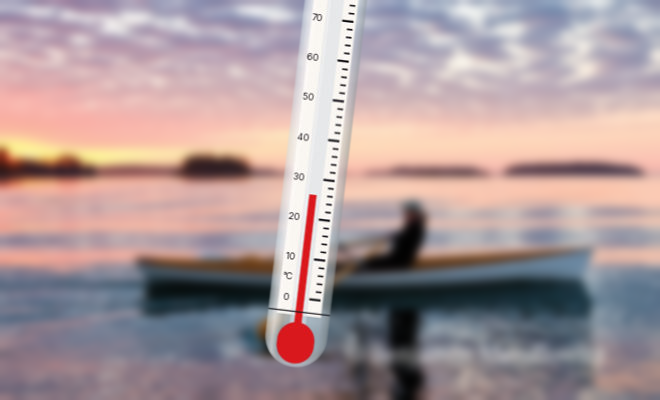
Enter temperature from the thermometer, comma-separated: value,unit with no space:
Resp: 26,°C
